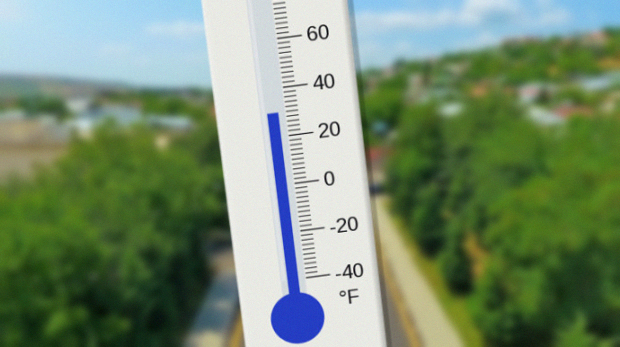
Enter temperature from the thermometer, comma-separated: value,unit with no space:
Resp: 30,°F
